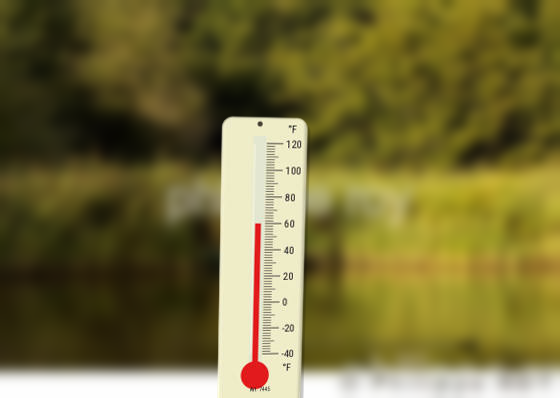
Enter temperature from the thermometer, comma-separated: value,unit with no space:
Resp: 60,°F
